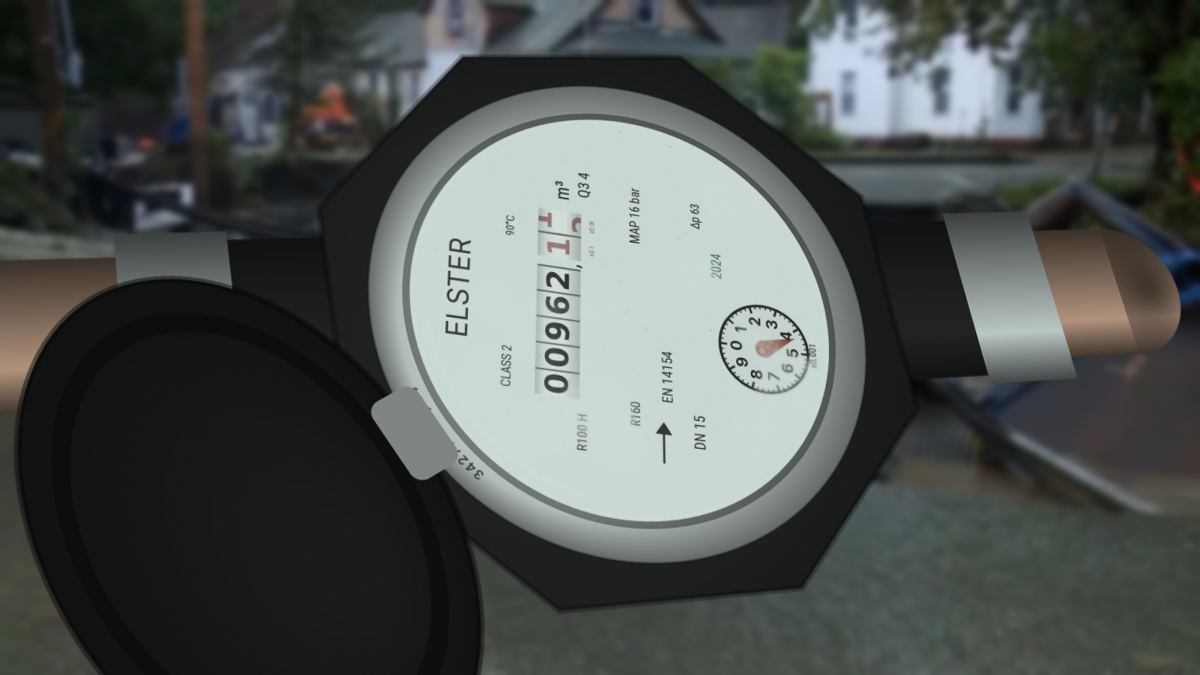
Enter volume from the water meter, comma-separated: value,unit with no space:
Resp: 962.114,m³
